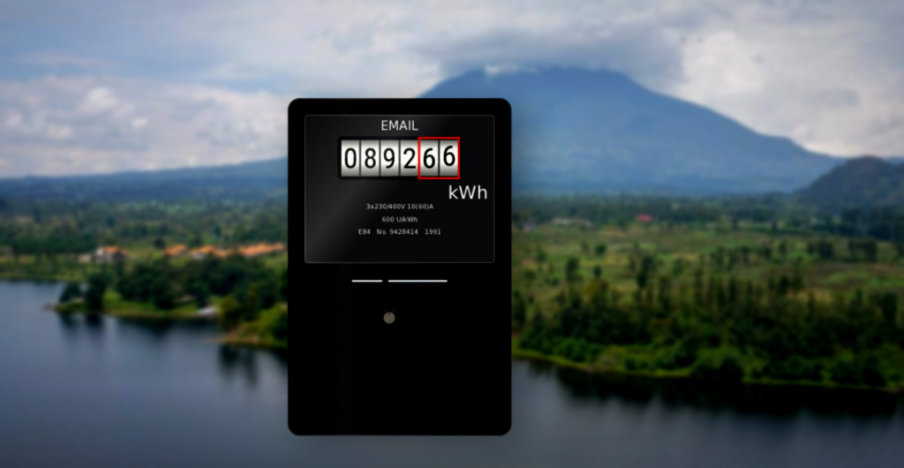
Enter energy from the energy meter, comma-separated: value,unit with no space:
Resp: 892.66,kWh
